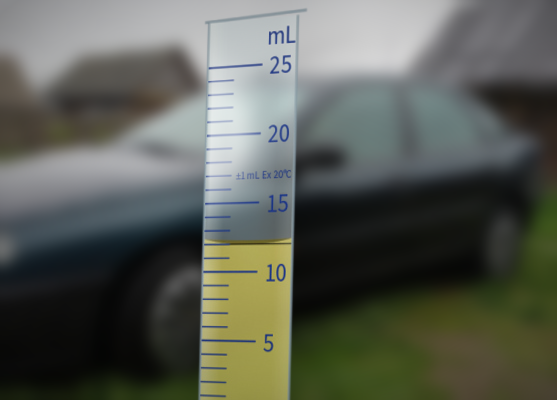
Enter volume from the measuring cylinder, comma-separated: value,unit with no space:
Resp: 12,mL
